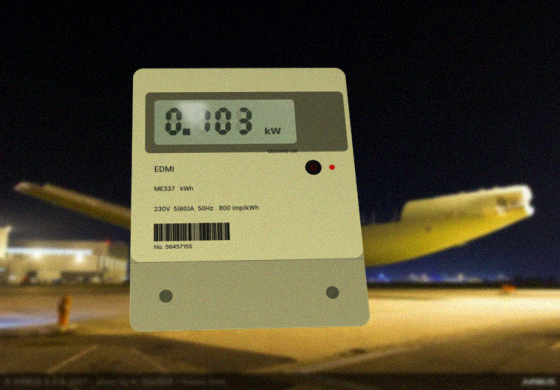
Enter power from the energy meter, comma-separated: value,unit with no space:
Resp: 0.103,kW
